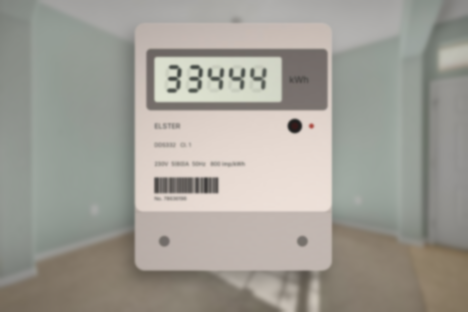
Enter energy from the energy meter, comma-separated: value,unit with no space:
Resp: 33444,kWh
